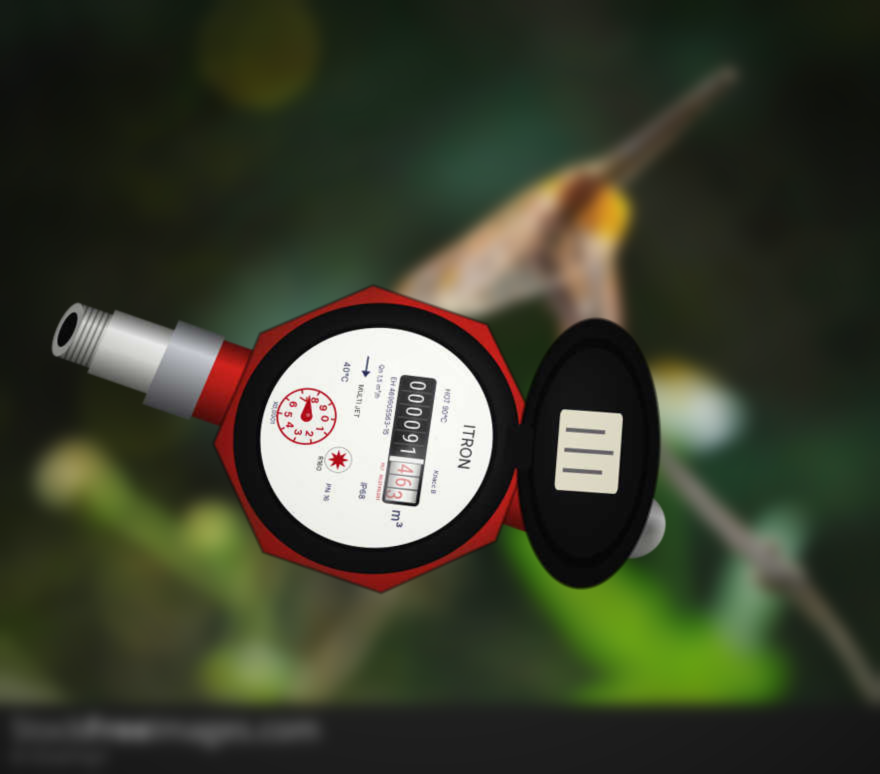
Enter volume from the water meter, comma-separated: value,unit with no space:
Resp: 91.4627,m³
